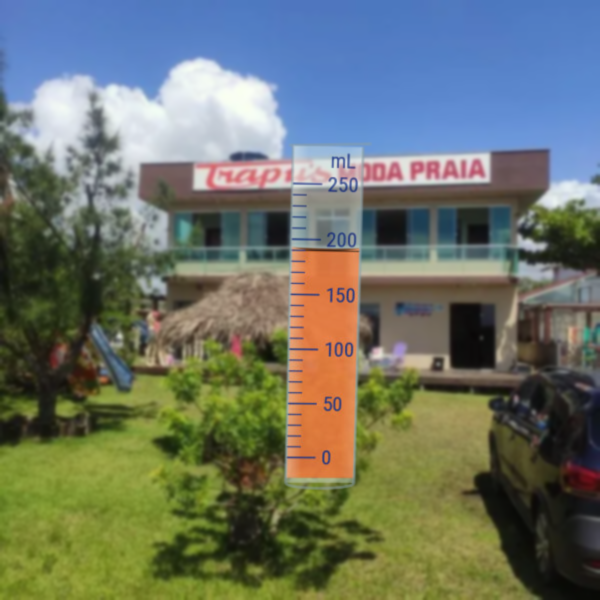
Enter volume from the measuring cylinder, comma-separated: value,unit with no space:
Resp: 190,mL
